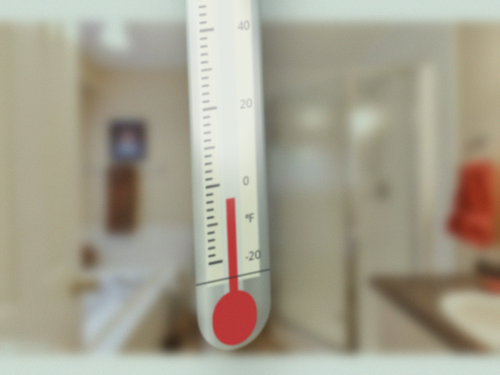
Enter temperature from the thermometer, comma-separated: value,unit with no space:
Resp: -4,°F
